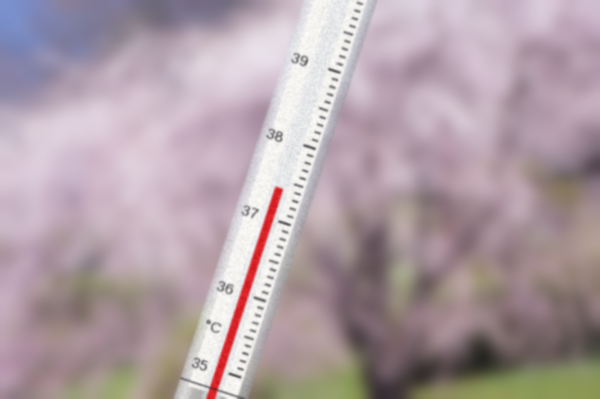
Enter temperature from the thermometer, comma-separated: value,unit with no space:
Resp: 37.4,°C
